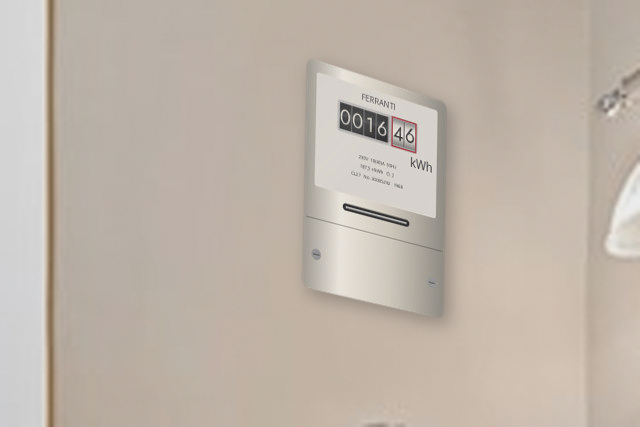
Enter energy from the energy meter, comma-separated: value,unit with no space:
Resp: 16.46,kWh
